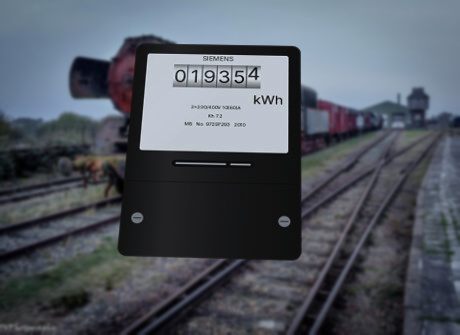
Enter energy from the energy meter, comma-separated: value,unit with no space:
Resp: 19354,kWh
